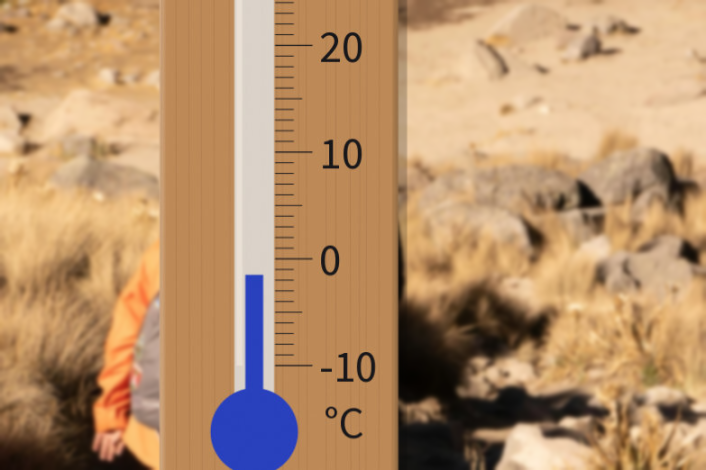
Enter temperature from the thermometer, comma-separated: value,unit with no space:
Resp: -1.5,°C
